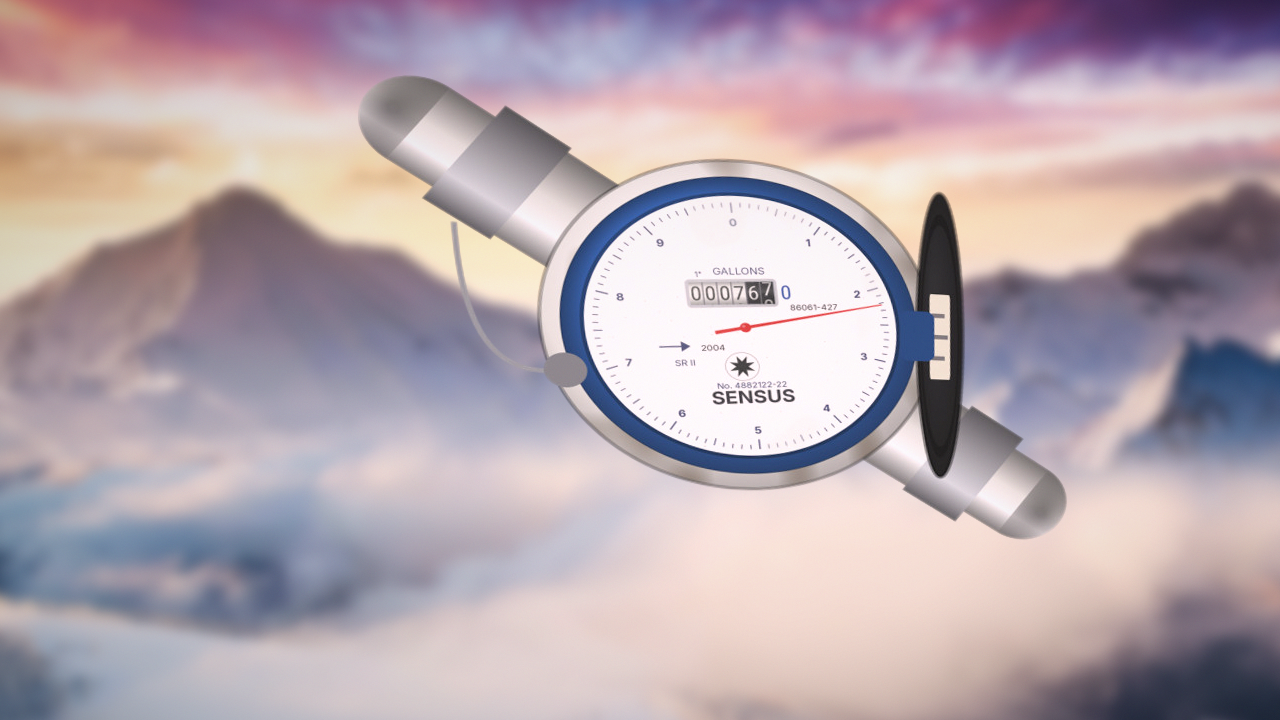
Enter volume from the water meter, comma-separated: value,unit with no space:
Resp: 7672.2,gal
